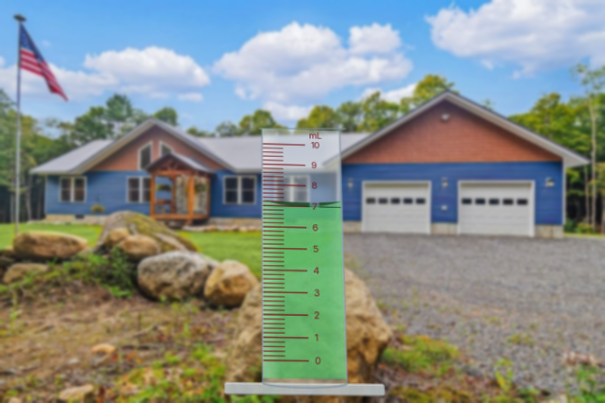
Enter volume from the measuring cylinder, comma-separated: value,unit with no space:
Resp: 7,mL
